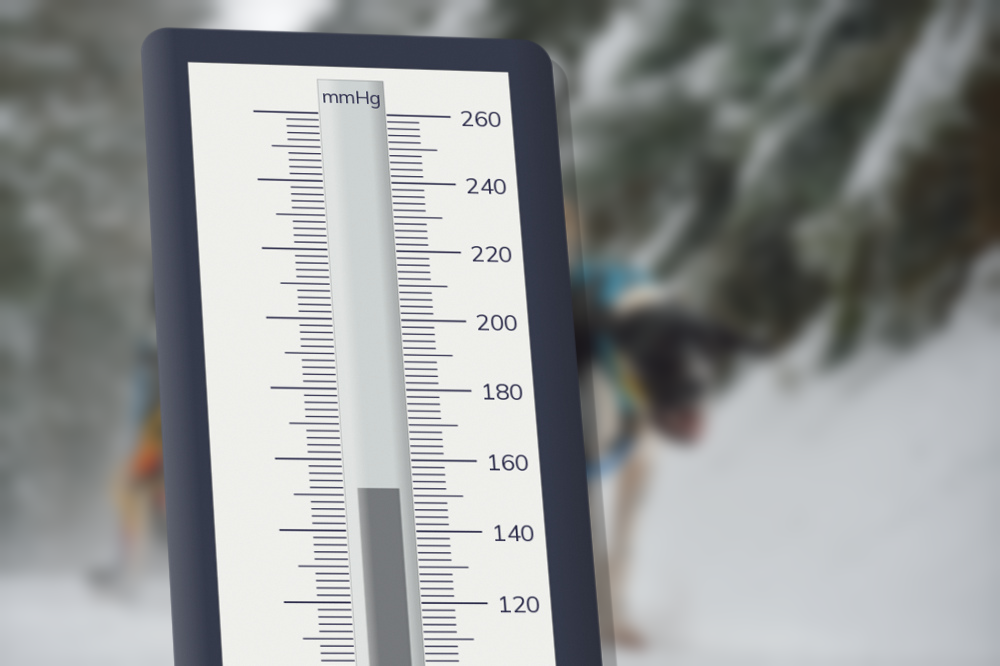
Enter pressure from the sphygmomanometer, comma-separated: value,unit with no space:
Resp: 152,mmHg
